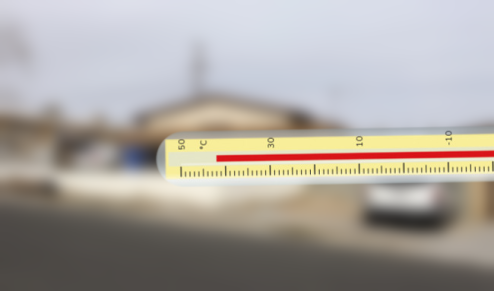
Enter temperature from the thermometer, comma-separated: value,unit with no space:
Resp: 42,°C
